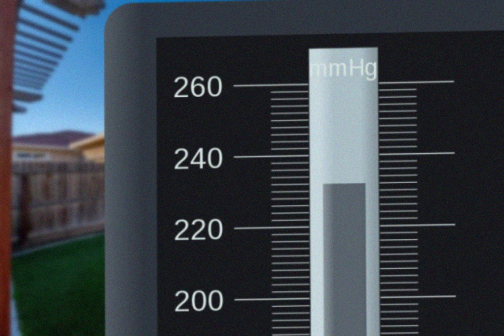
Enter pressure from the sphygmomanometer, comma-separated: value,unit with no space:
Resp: 232,mmHg
